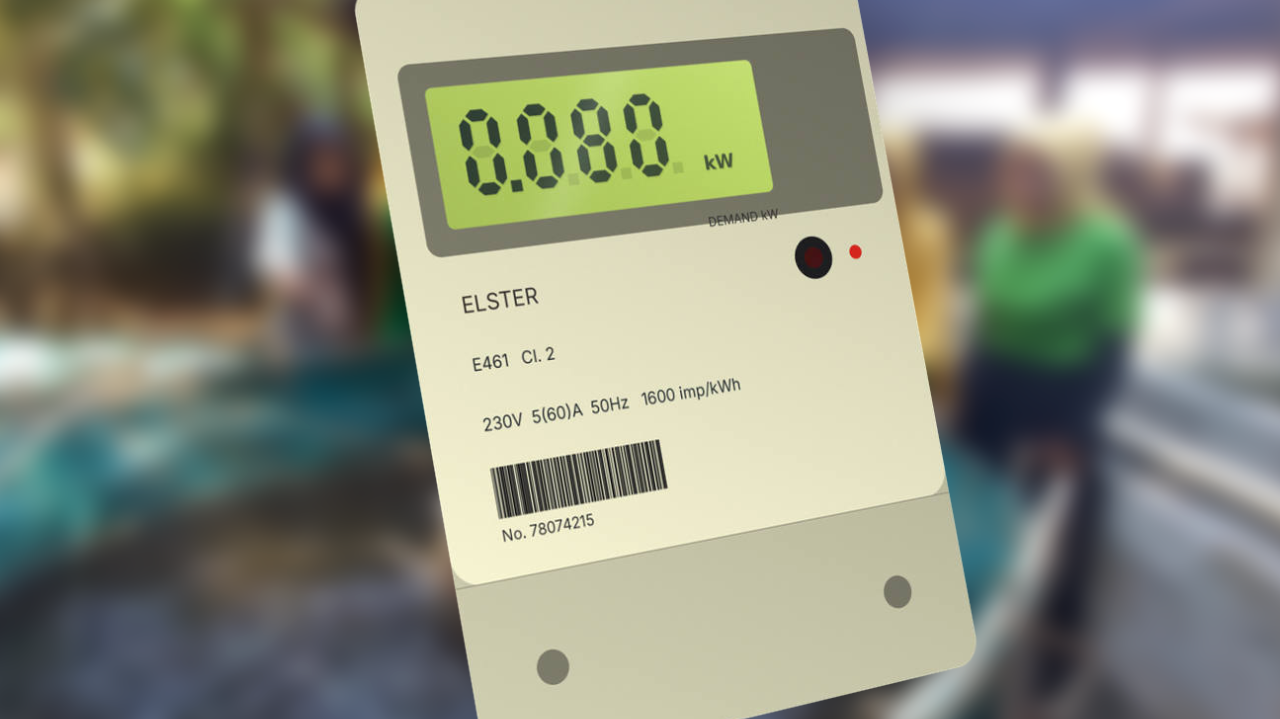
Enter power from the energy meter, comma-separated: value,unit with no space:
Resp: 0.080,kW
